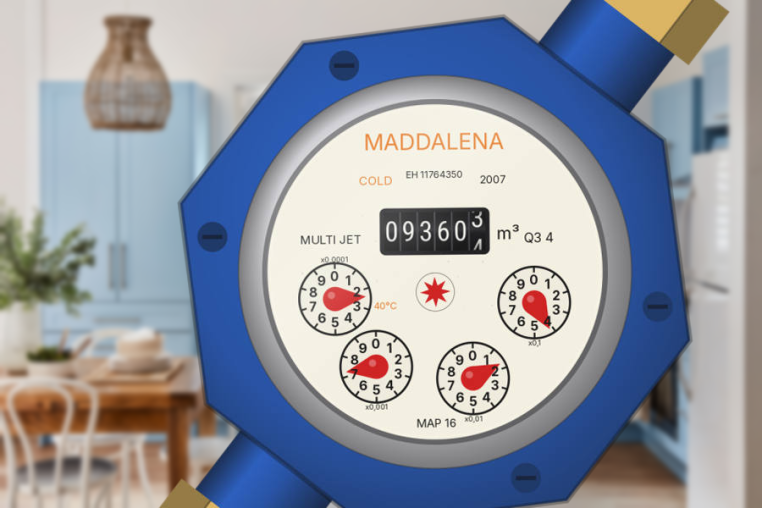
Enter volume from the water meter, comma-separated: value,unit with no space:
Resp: 93603.4172,m³
